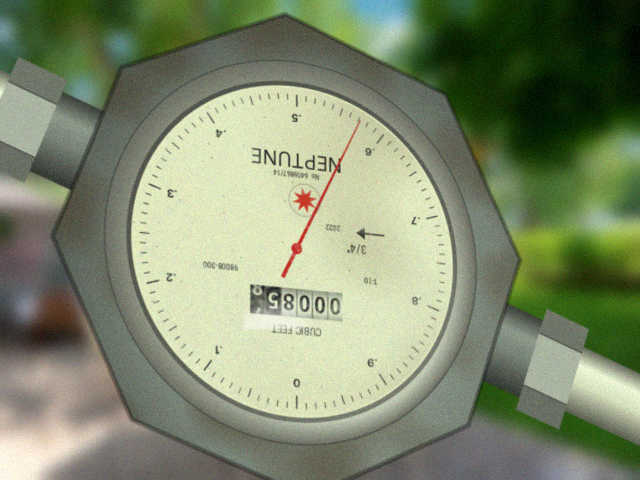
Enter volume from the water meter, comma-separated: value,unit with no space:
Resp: 857.57,ft³
